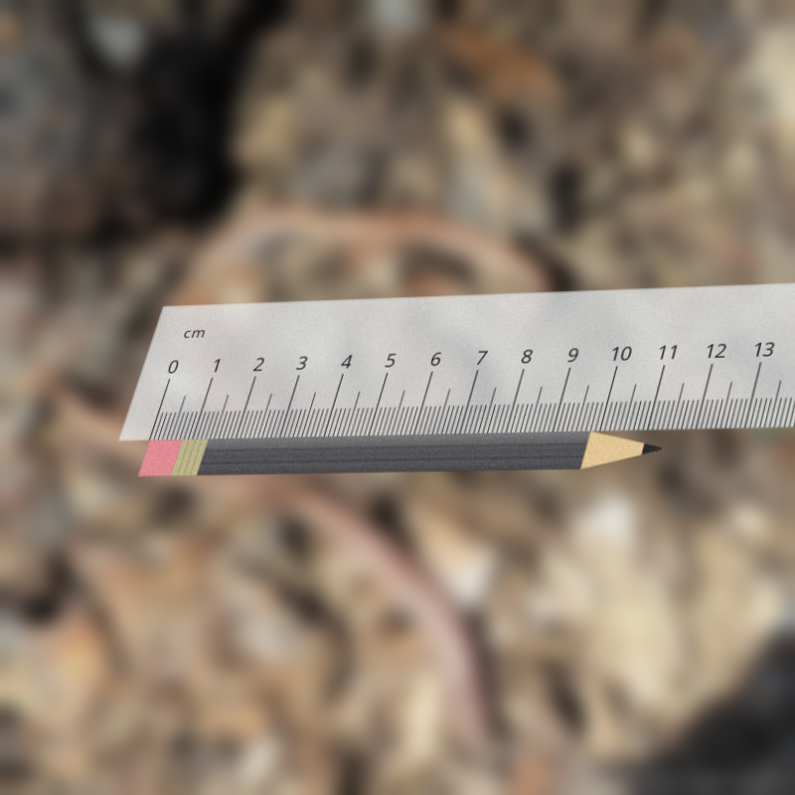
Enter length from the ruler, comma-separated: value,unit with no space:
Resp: 11.4,cm
